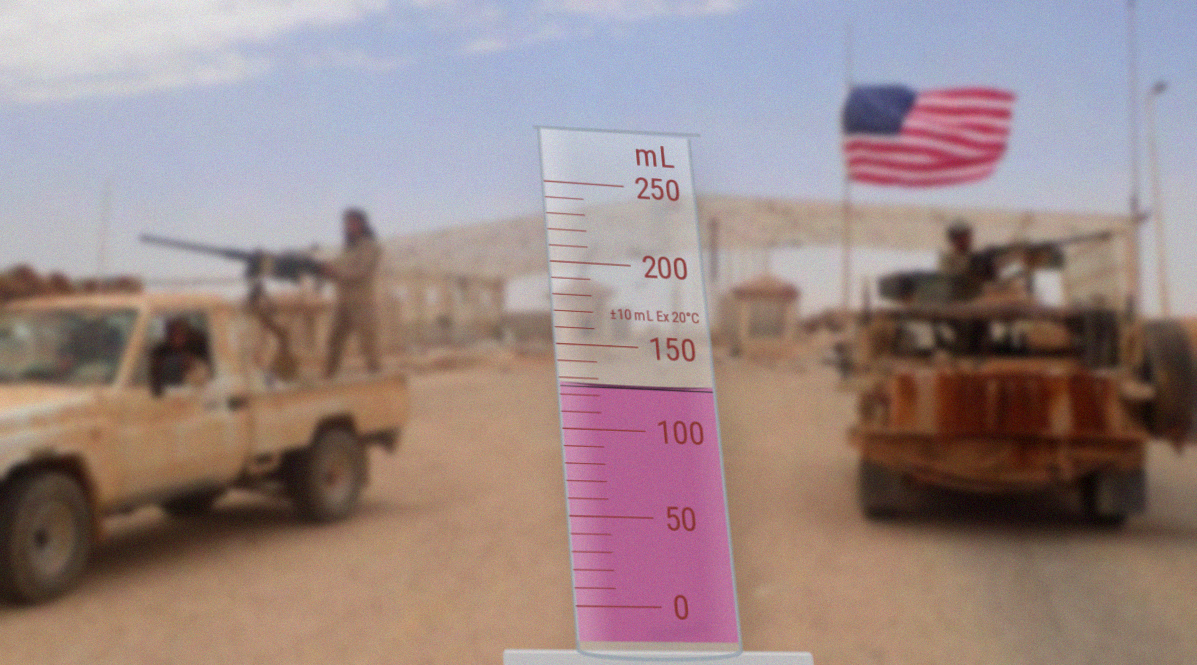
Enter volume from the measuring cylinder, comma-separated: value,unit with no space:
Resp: 125,mL
